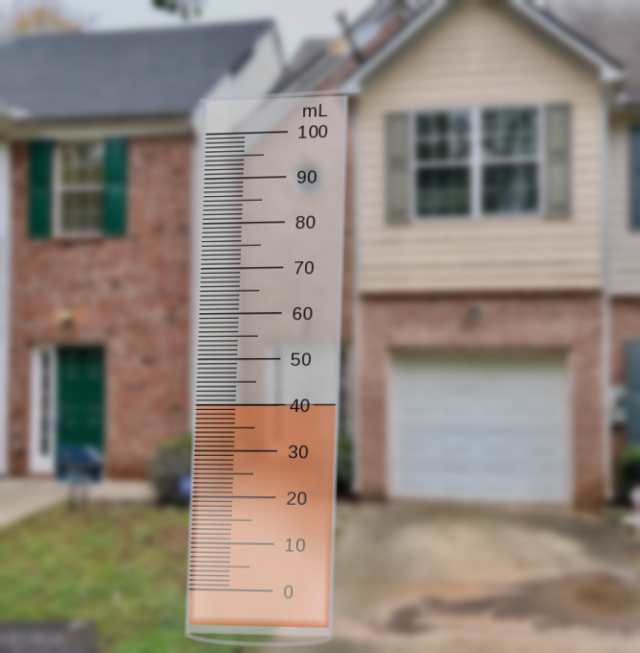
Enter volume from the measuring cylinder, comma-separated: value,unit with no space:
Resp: 40,mL
